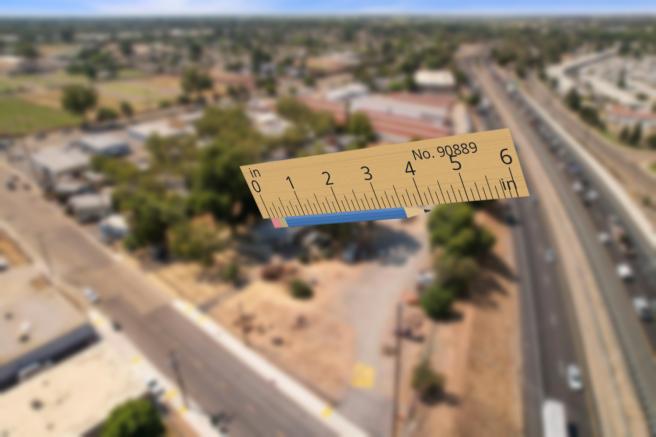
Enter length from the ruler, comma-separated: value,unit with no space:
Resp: 4.125,in
